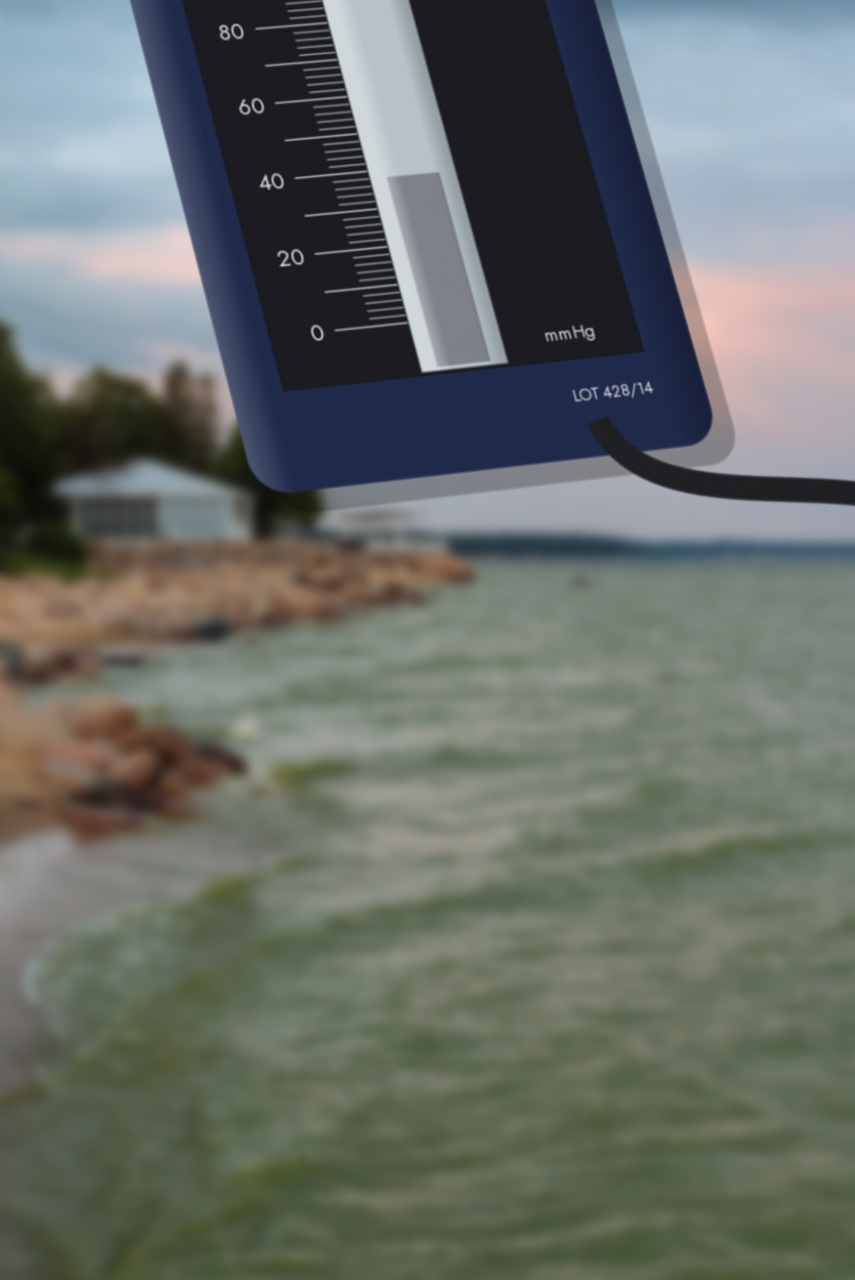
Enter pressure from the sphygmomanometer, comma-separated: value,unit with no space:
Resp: 38,mmHg
